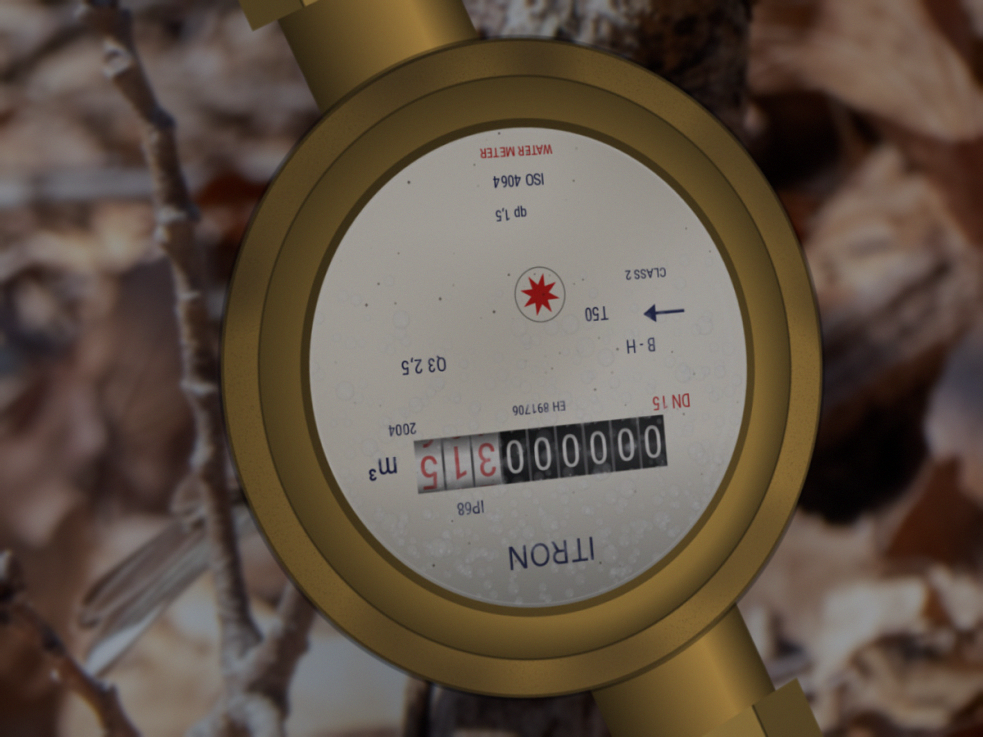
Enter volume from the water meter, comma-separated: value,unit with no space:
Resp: 0.315,m³
